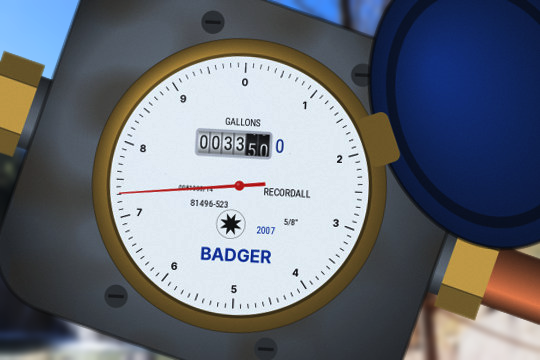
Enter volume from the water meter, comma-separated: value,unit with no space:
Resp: 33497.3,gal
